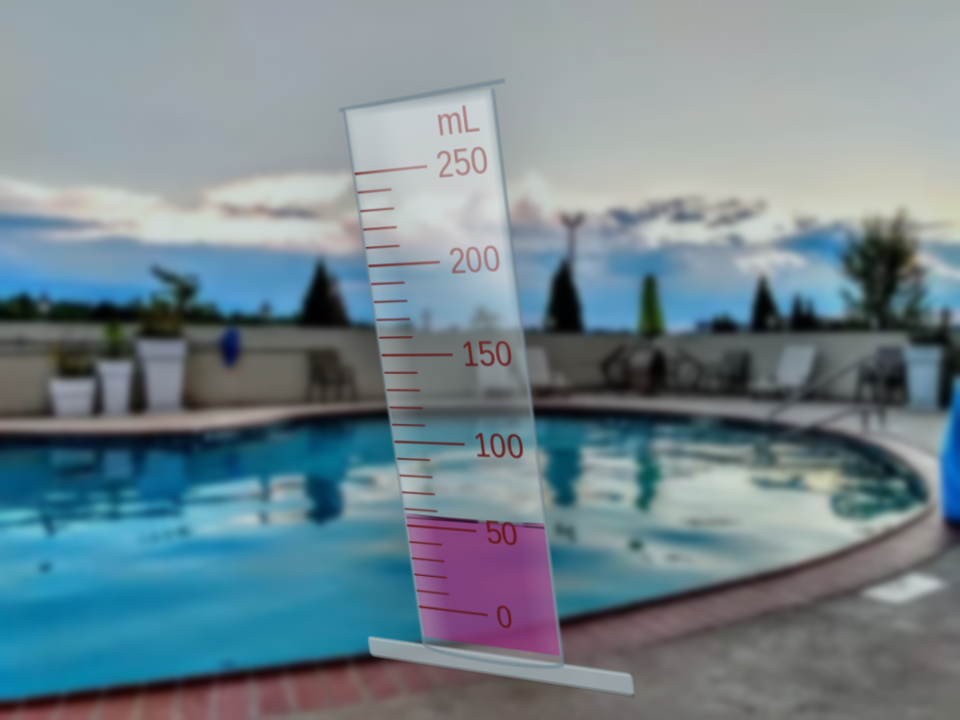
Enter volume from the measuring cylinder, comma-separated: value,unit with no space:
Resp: 55,mL
